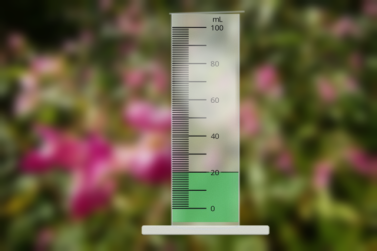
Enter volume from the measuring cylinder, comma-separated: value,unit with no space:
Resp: 20,mL
